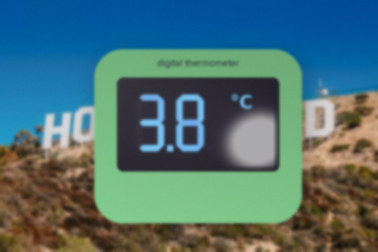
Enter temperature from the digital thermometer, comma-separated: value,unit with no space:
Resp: 3.8,°C
